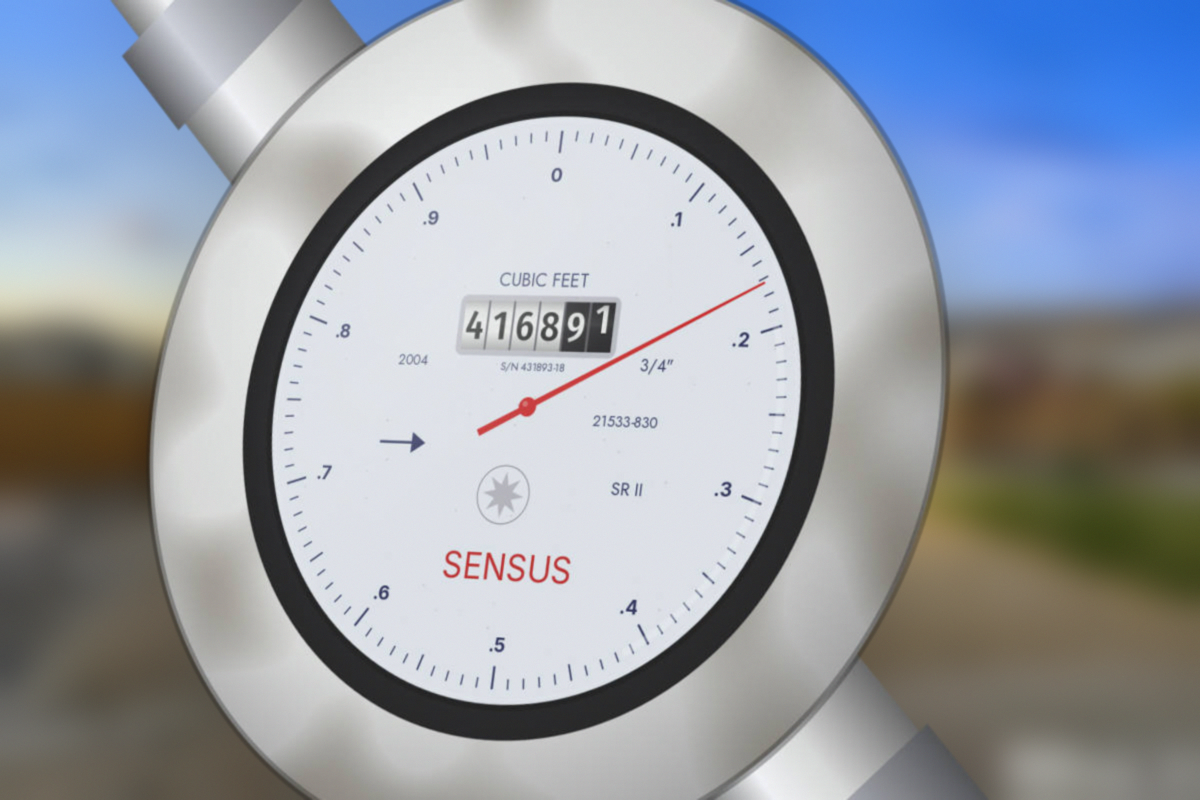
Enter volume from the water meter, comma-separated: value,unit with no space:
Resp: 416891.17,ft³
